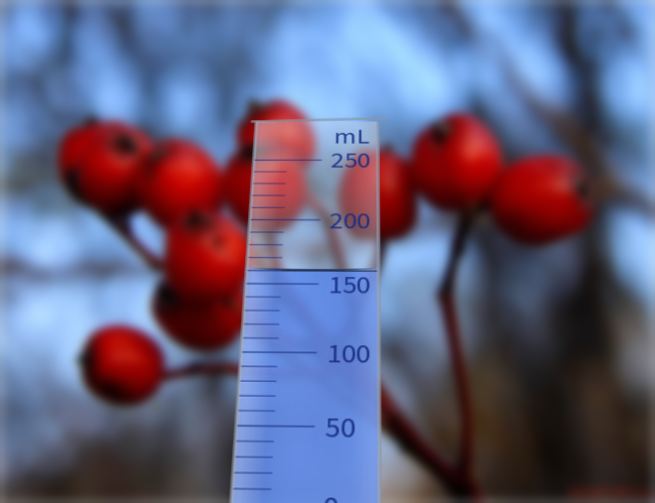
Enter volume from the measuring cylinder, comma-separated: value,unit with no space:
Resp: 160,mL
